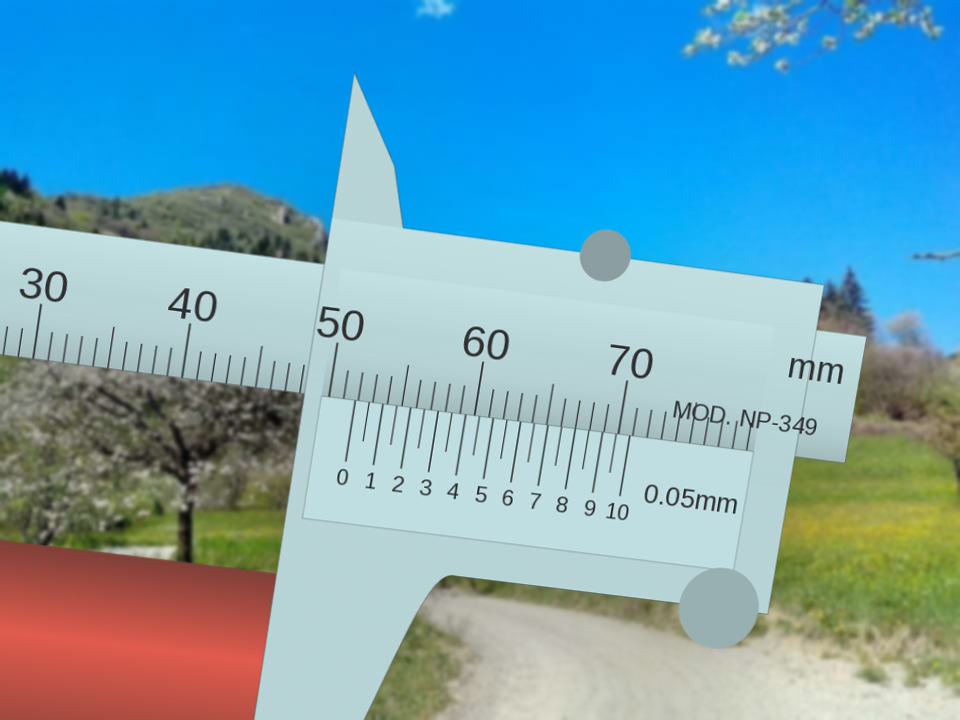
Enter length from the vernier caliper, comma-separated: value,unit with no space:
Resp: 51.8,mm
